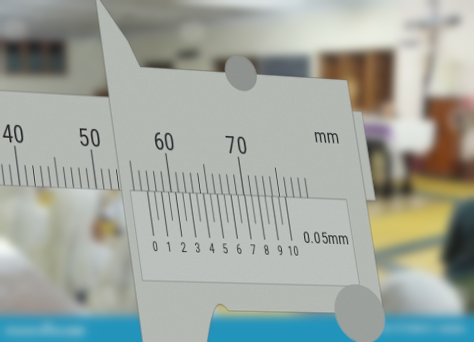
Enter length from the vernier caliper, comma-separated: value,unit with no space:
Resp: 56.8,mm
